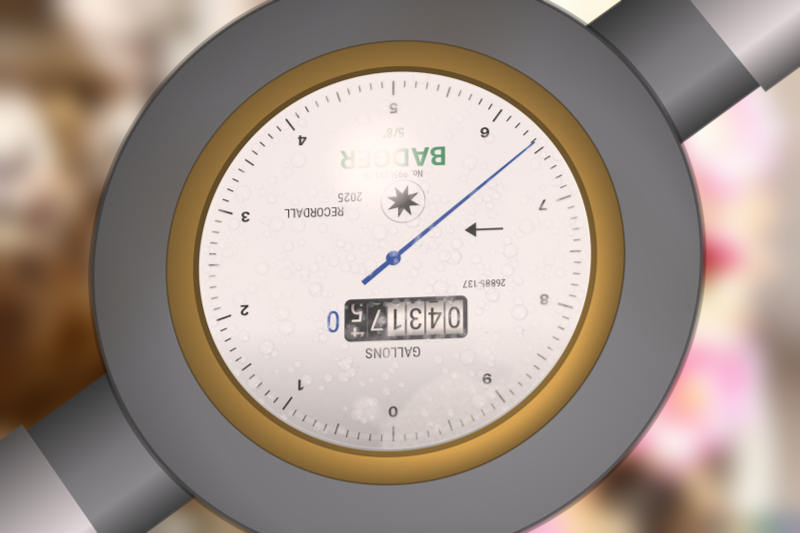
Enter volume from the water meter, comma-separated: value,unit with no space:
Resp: 431746.4,gal
